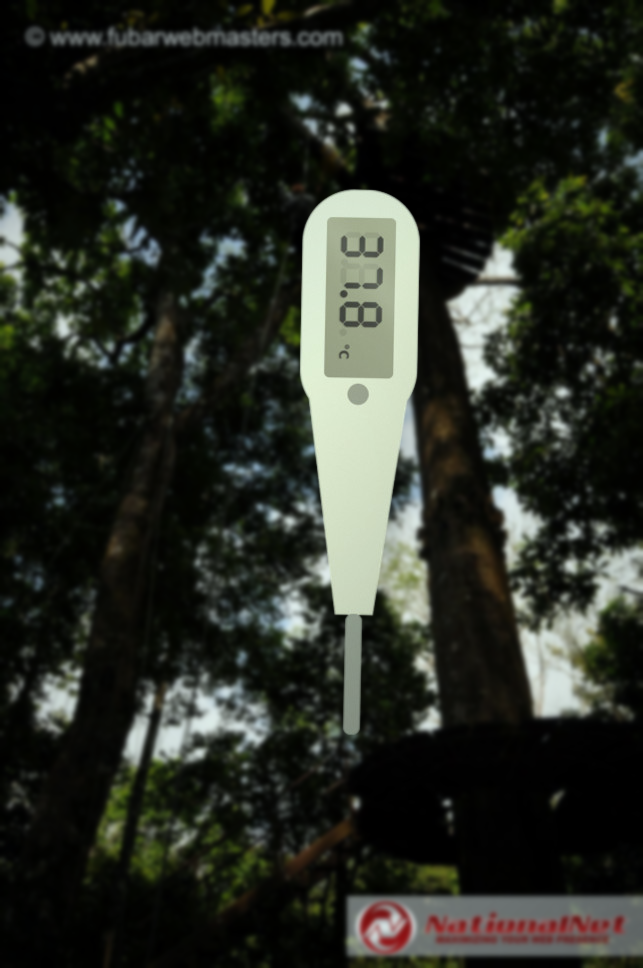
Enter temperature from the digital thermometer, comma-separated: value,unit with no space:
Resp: 37.8,°C
